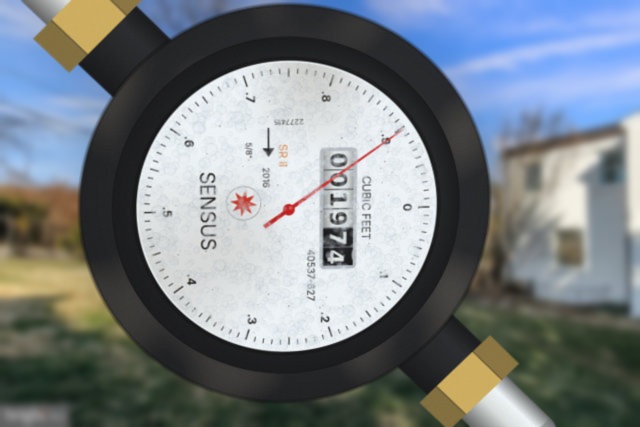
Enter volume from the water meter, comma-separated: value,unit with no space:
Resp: 1973.90,ft³
